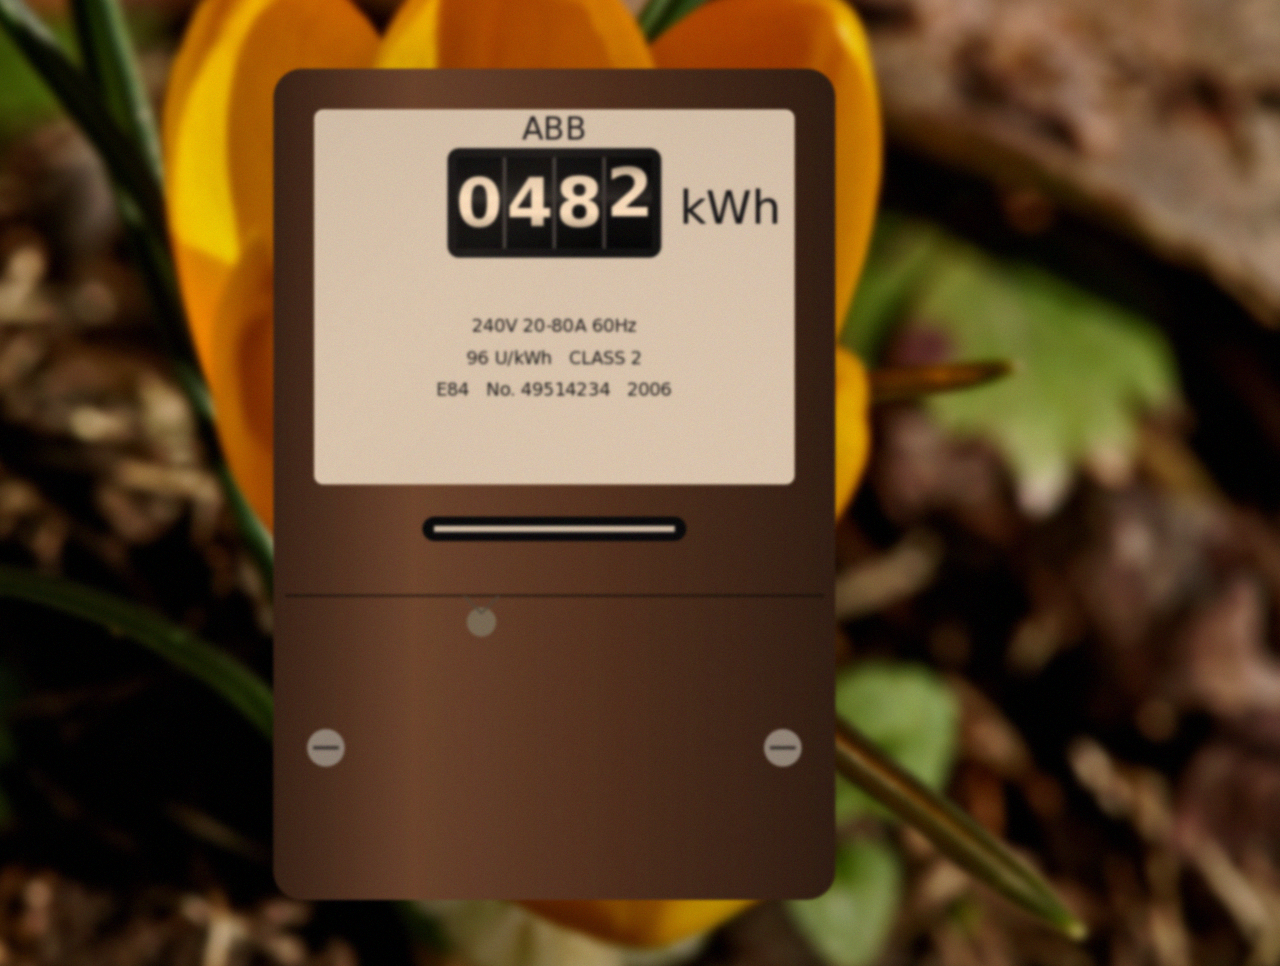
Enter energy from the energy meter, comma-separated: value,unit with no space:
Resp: 482,kWh
